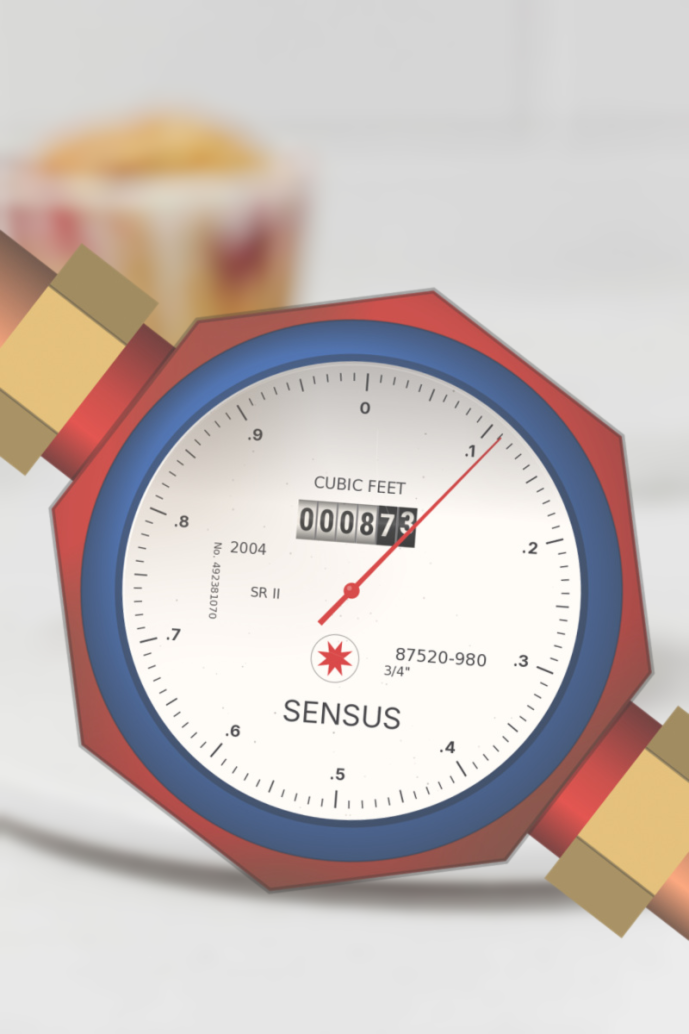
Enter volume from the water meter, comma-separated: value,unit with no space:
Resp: 873.11,ft³
